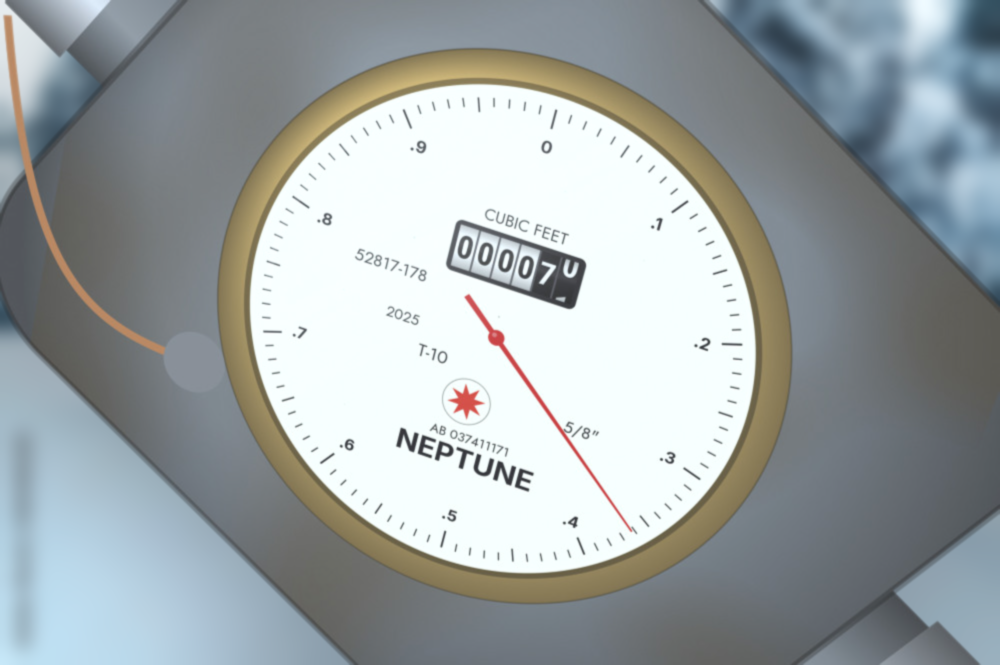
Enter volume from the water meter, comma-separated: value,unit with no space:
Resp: 70.36,ft³
